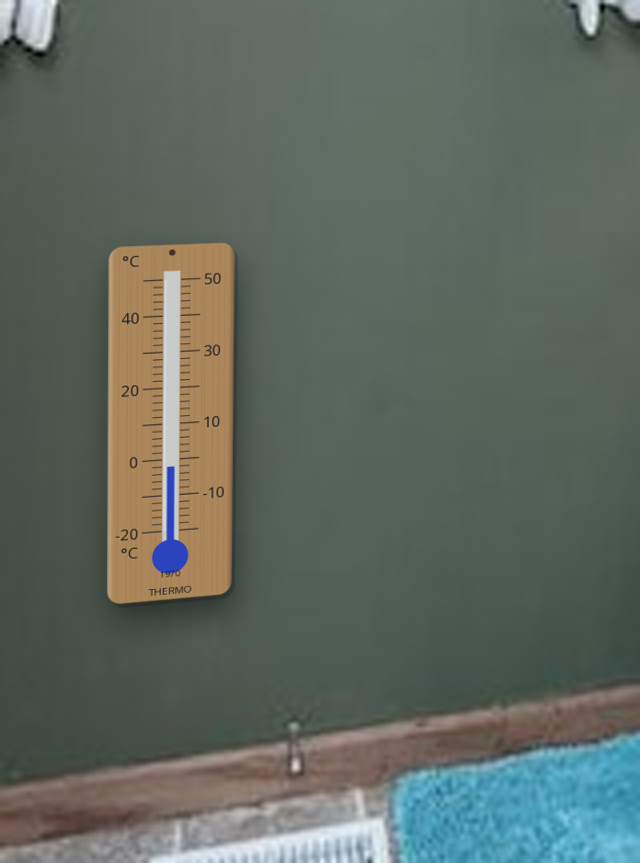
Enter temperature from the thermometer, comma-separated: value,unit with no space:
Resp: -2,°C
